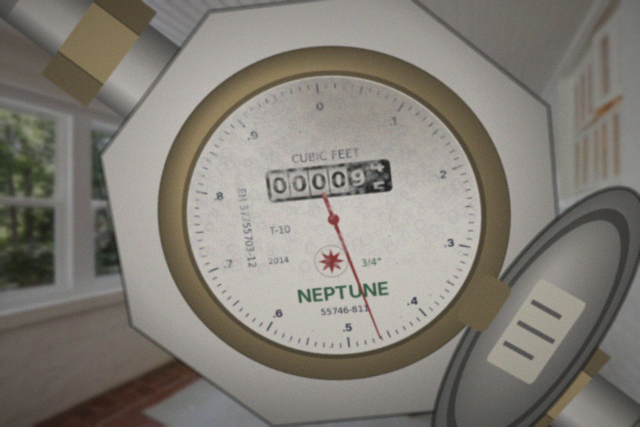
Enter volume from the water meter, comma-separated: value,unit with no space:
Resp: 94.46,ft³
